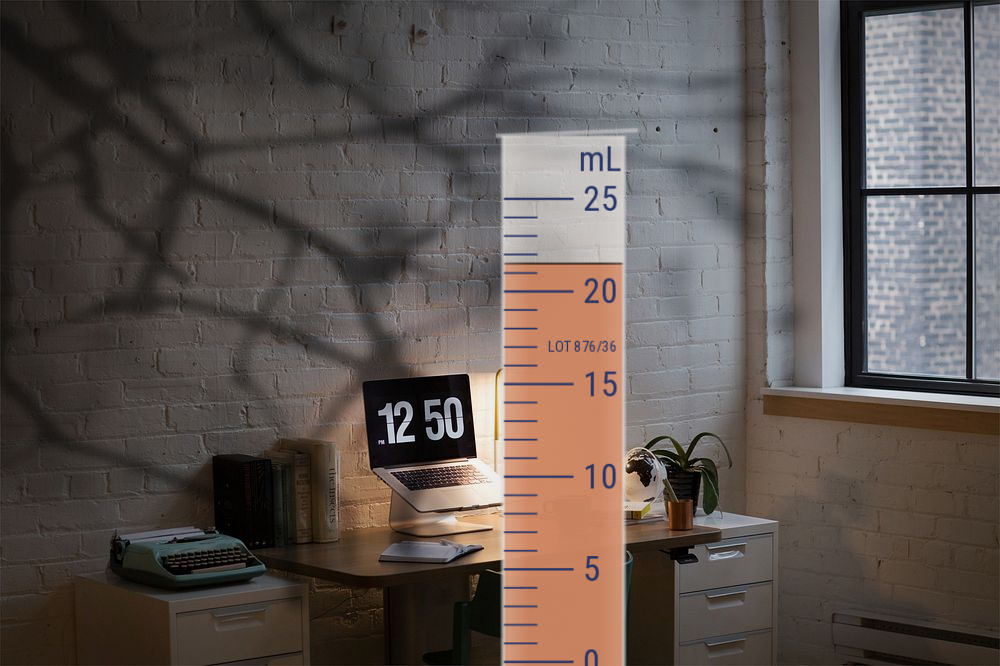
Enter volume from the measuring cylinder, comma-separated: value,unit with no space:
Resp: 21.5,mL
